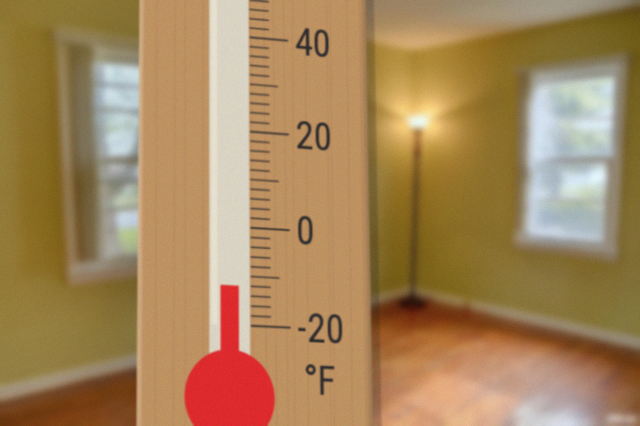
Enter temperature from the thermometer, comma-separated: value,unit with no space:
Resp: -12,°F
